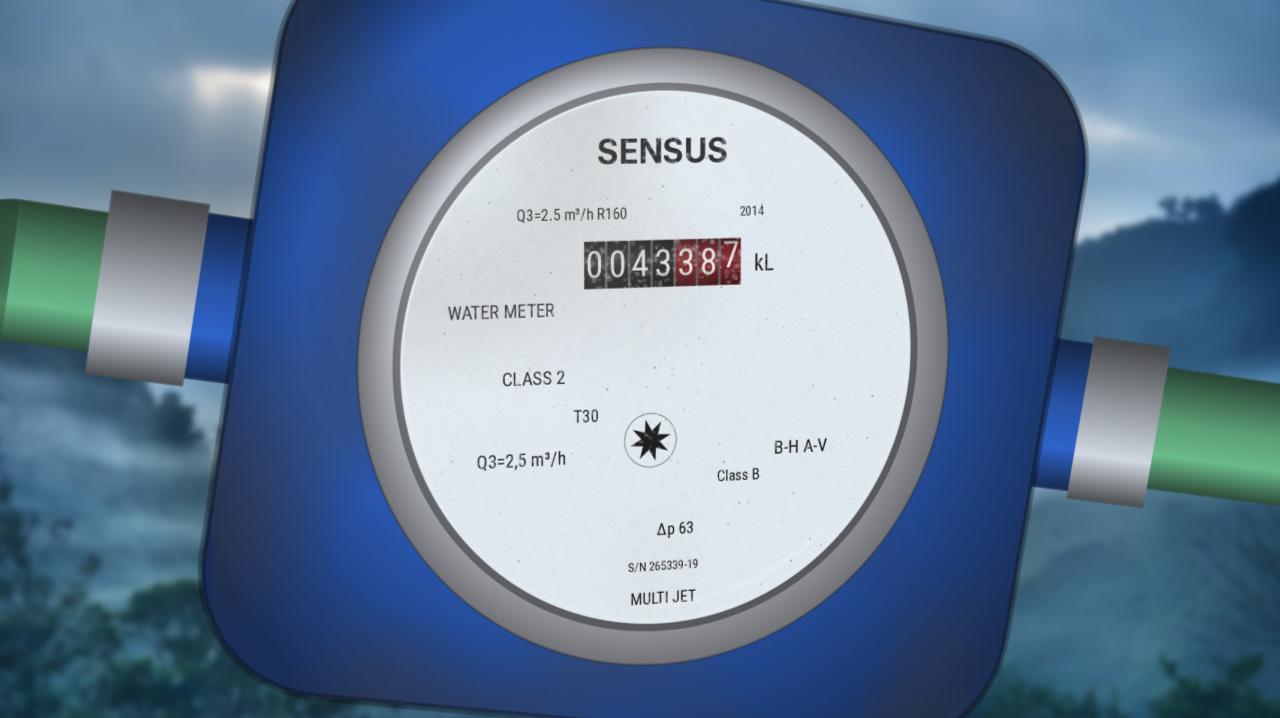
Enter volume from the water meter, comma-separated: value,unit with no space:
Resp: 43.387,kL
